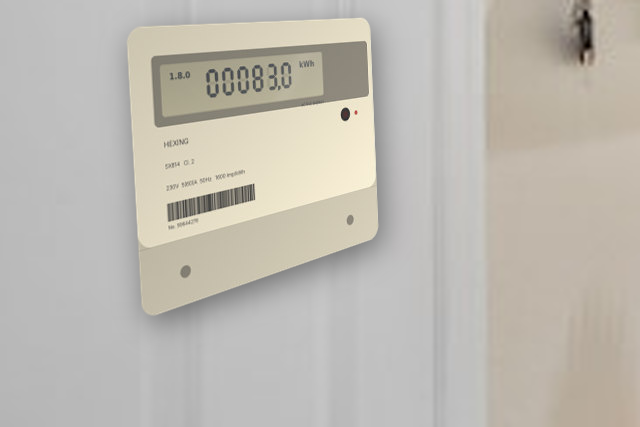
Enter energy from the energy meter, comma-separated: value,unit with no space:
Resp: 83.0,kWh
